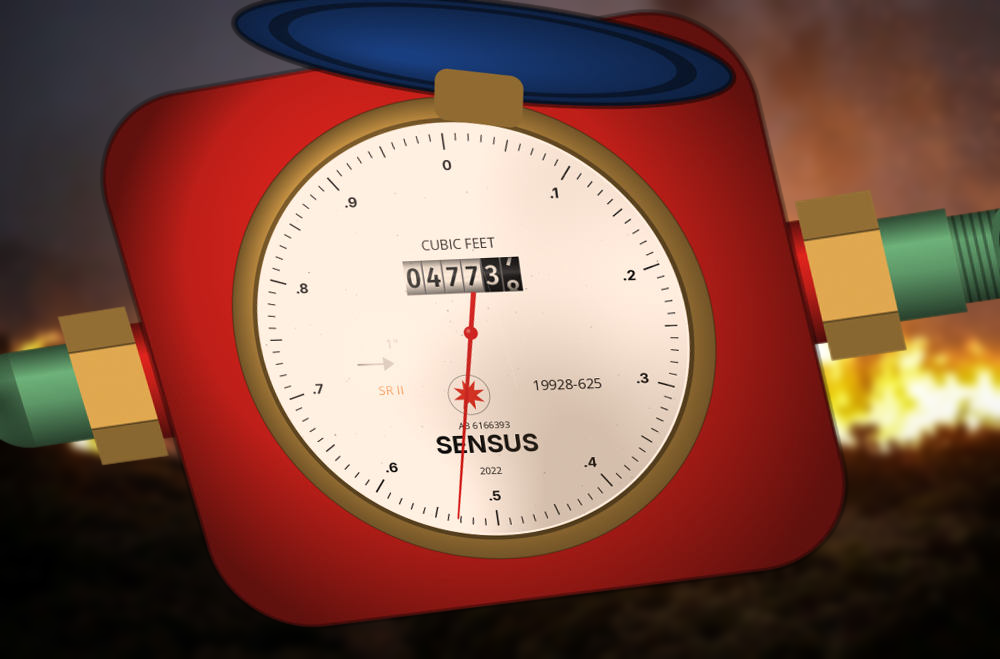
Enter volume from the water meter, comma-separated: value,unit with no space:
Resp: 47737.53,ft³
